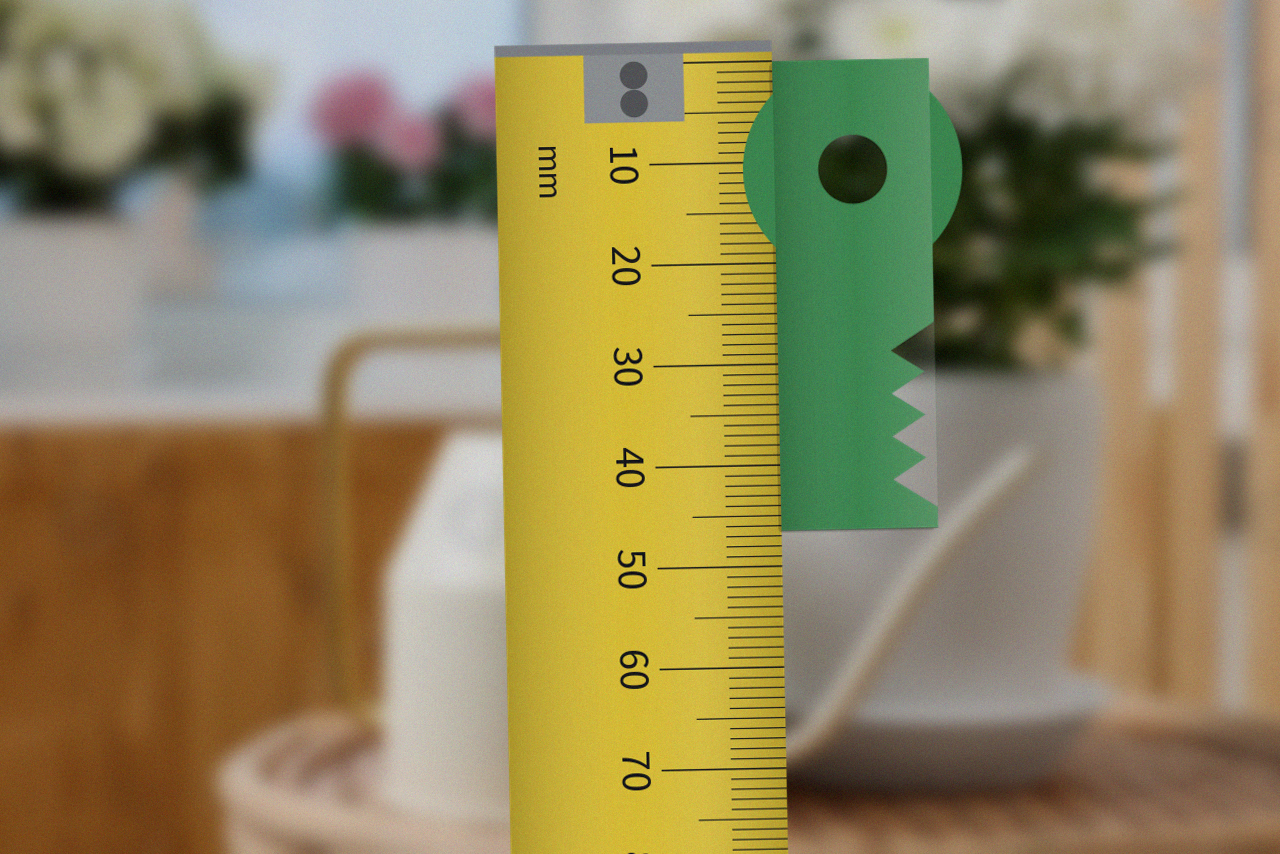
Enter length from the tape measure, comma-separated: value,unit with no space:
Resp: 46.5,mm
